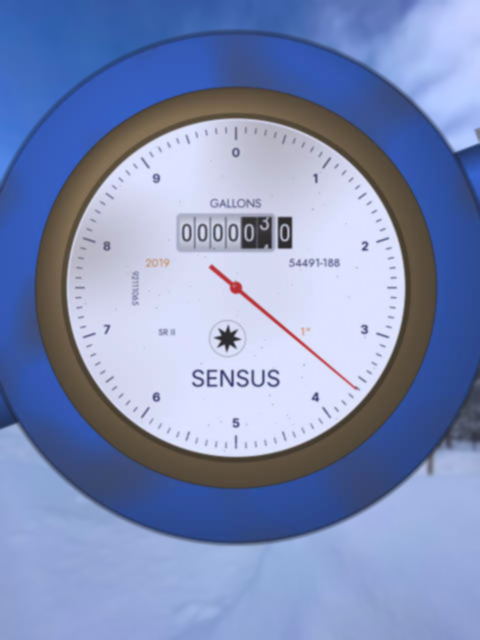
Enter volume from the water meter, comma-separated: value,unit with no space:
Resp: 33.6,gal
